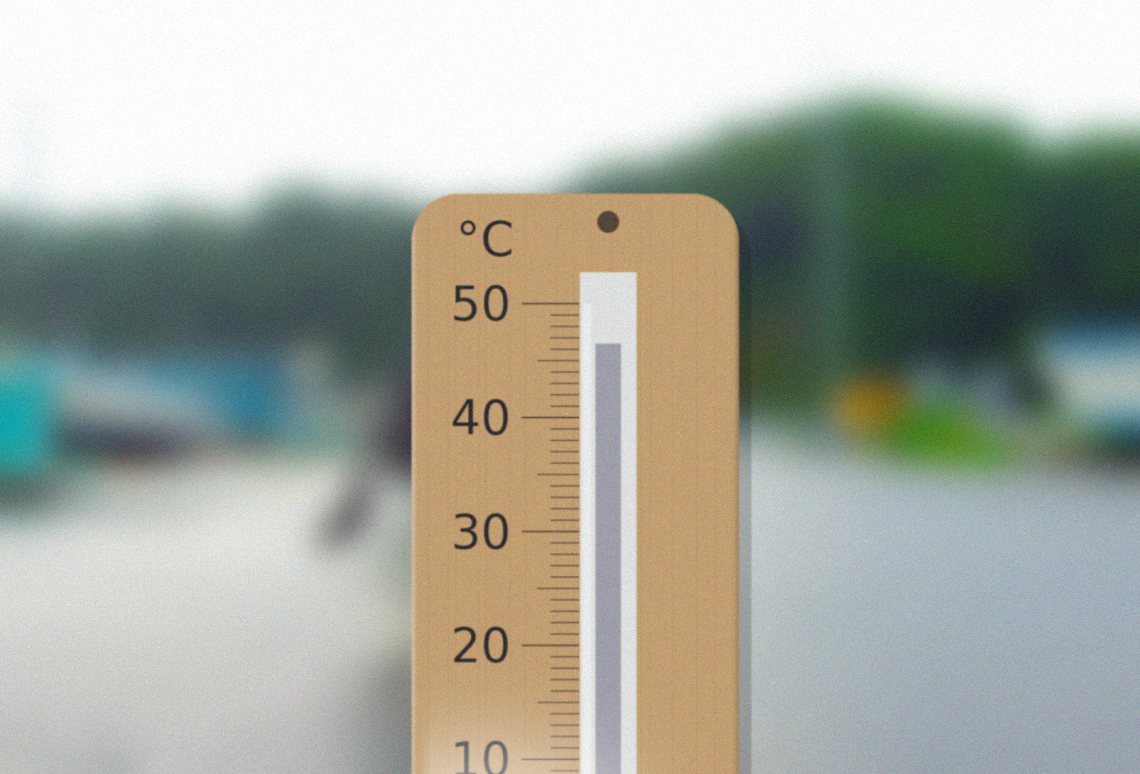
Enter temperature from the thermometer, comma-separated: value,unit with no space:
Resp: 46.5,°C
